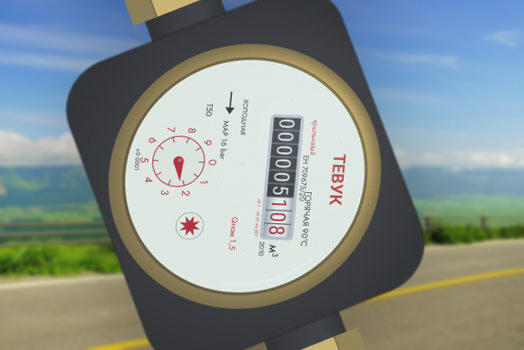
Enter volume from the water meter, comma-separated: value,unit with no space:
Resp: 5.1082,m³
